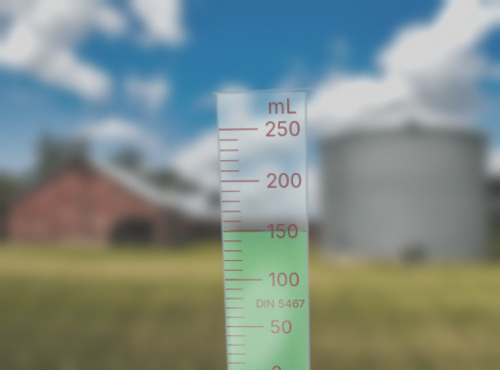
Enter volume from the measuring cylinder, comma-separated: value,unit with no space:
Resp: 150,mL
